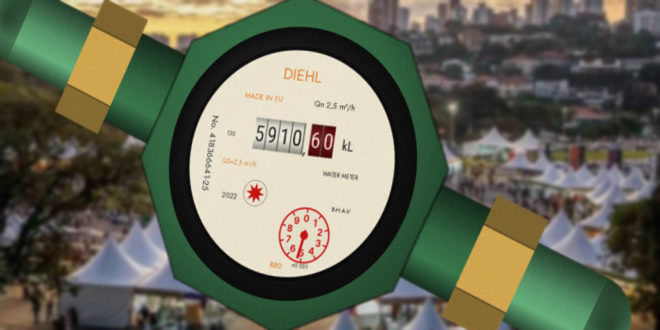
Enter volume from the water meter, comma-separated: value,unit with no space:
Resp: 5910.605,kL
